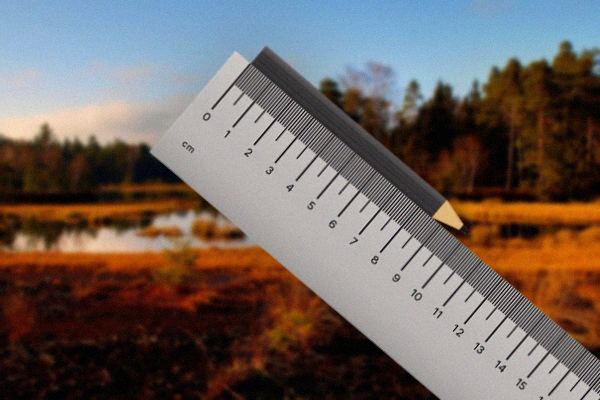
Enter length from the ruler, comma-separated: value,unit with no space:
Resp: 10,cm
